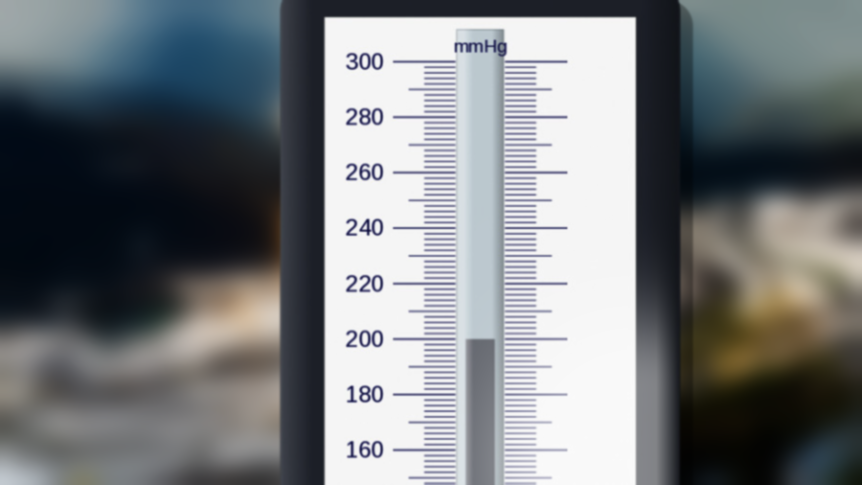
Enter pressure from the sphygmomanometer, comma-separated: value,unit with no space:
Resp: 200,mmHg
